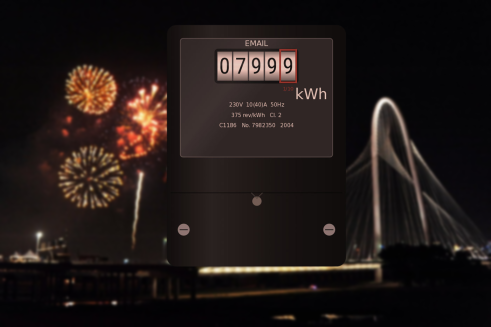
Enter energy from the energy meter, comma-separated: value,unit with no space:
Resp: 799.9,kWh
